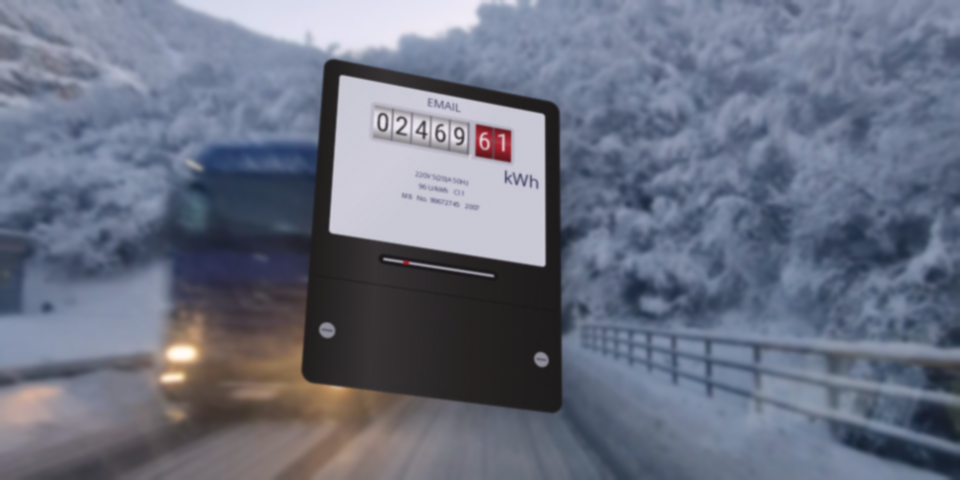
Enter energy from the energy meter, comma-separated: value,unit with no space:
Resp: 2469.61,kWh
